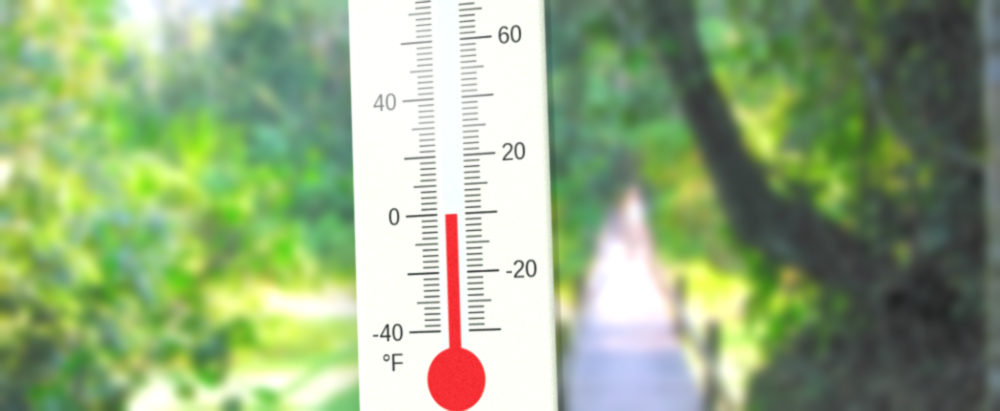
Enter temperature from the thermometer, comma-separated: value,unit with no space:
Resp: 0,°F
